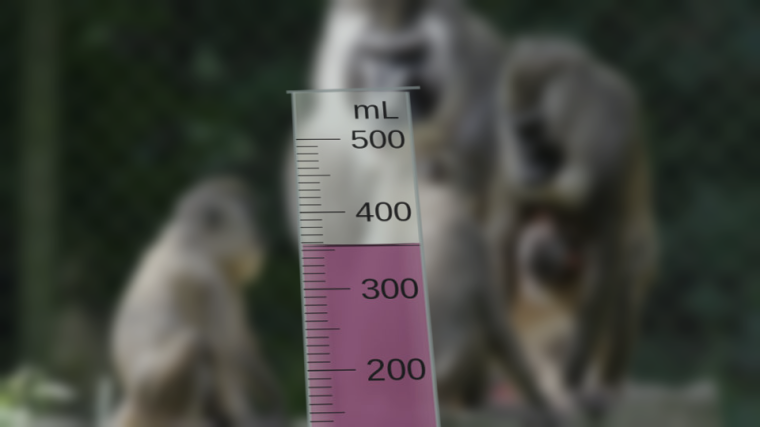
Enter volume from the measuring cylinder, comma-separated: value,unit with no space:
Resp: 355,mL
